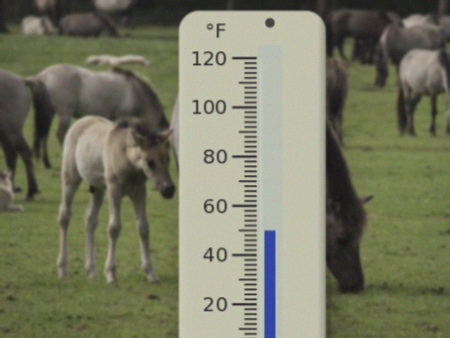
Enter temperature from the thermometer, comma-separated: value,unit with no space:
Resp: 50,°F
